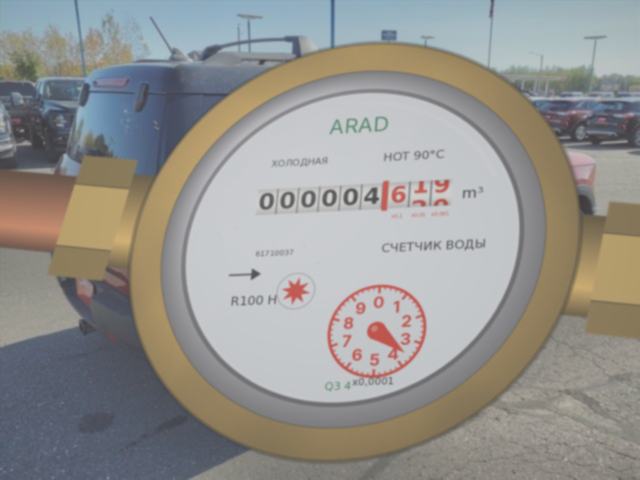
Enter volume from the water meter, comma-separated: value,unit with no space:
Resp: 4.6193,m³
